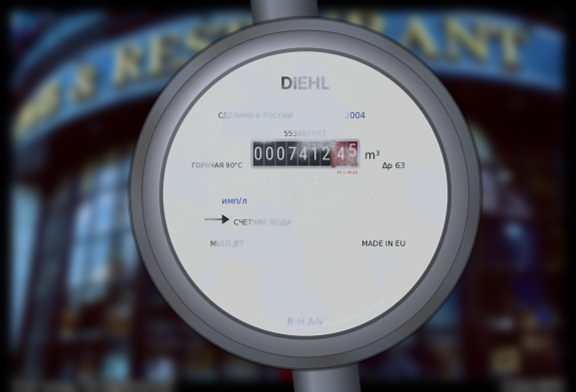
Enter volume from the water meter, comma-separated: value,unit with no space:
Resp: 7412.45,m³
